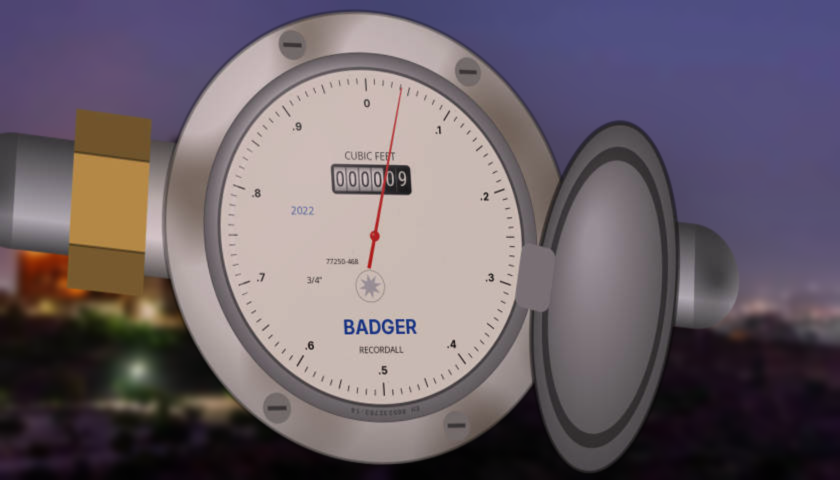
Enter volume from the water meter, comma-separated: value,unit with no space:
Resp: 9.04,ft³
